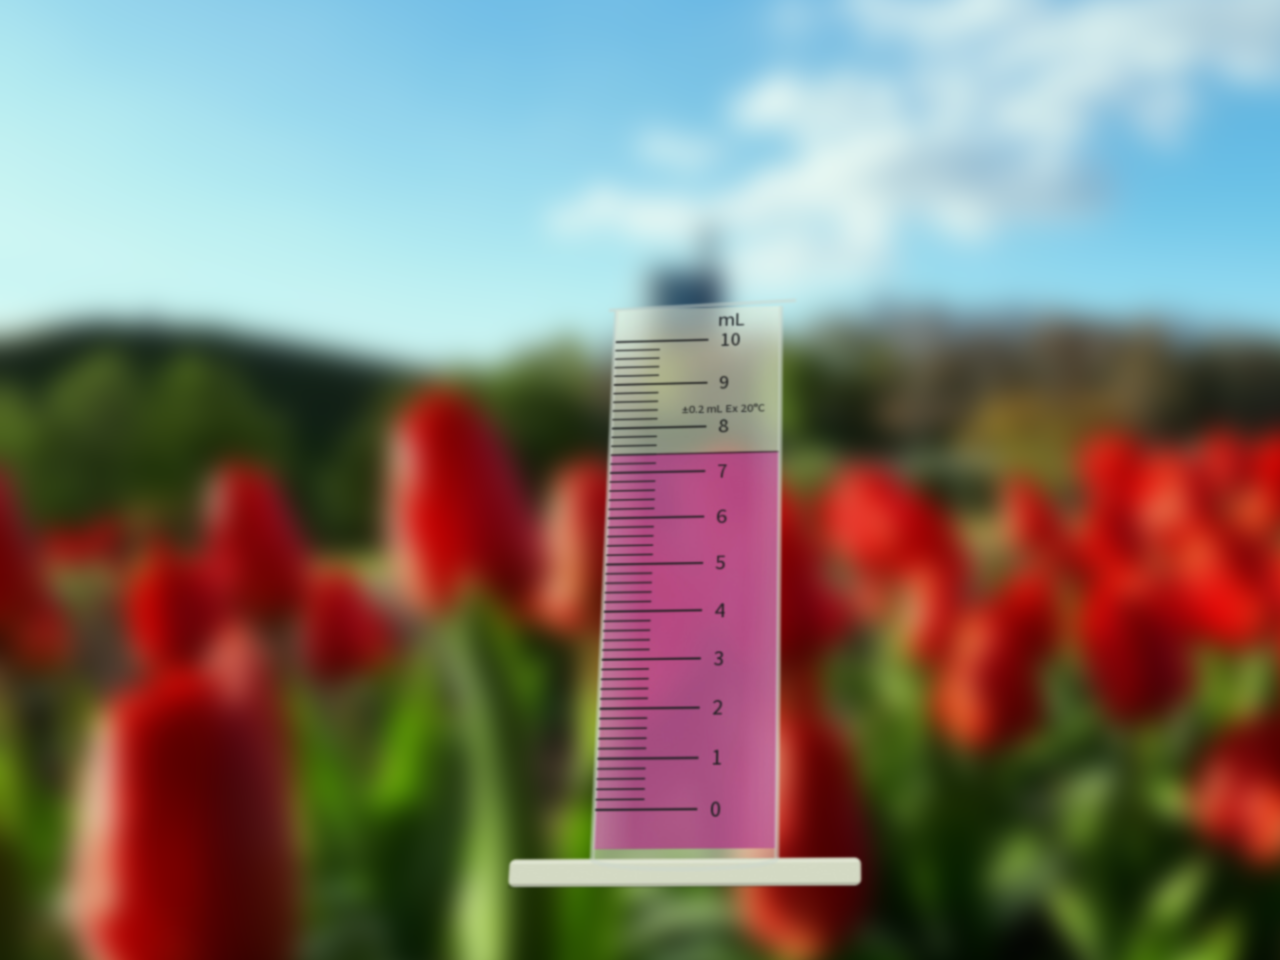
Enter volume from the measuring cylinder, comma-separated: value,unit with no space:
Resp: 7.4,mL
